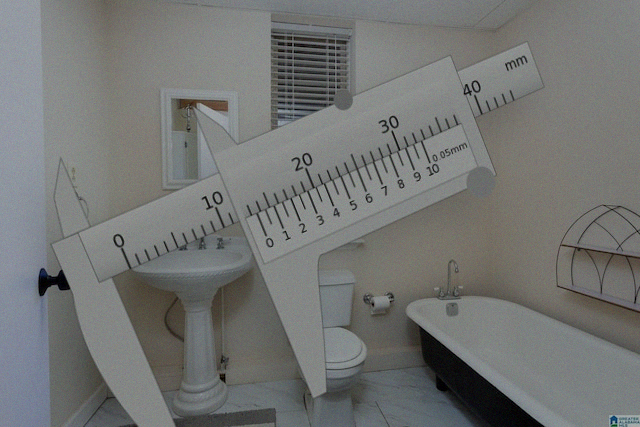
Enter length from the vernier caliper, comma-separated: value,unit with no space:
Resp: 13.6,mm
